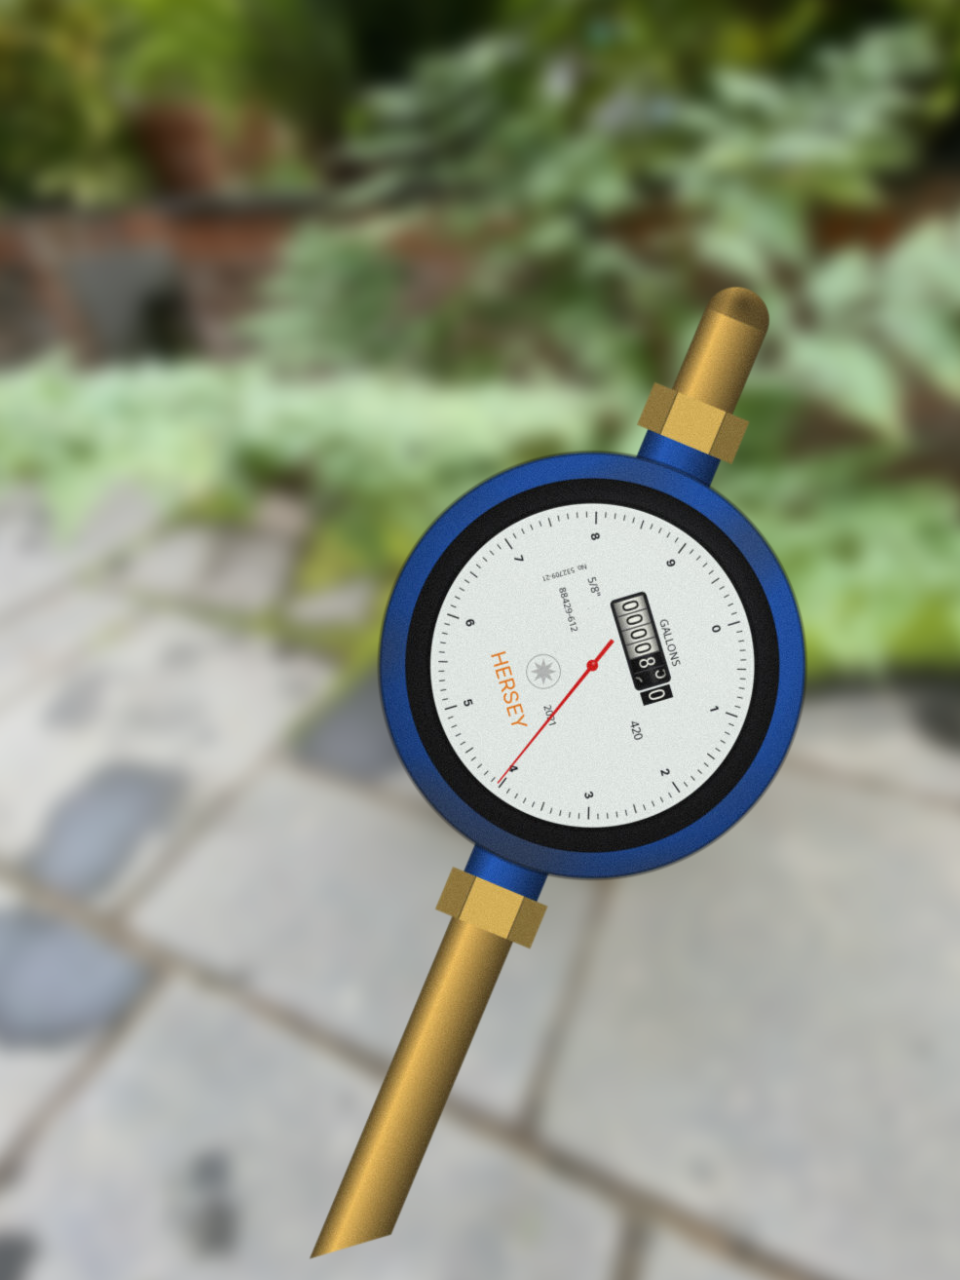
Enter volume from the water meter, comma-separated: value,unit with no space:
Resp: 854.0,gal
